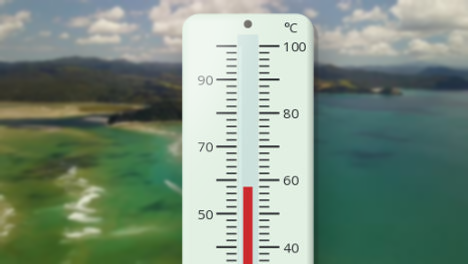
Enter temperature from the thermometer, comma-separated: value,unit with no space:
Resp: 58,°C
